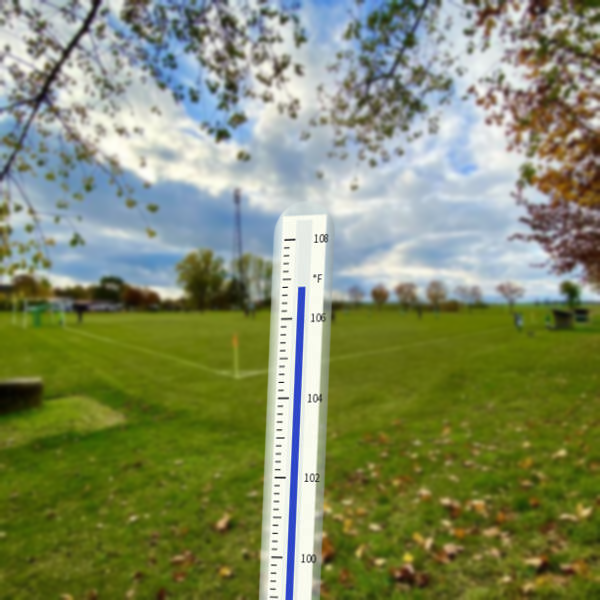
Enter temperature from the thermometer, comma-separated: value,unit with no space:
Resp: 106.8,°F
